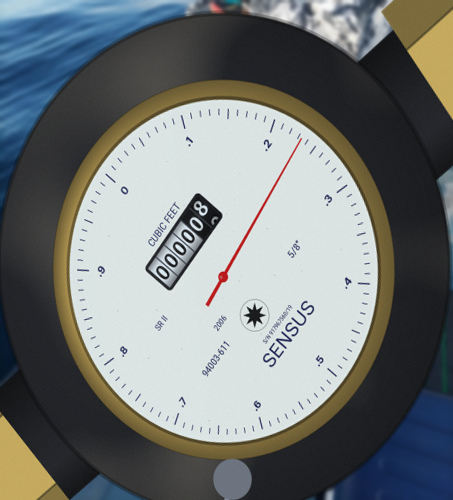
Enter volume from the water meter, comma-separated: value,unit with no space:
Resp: 8.23,ft³
